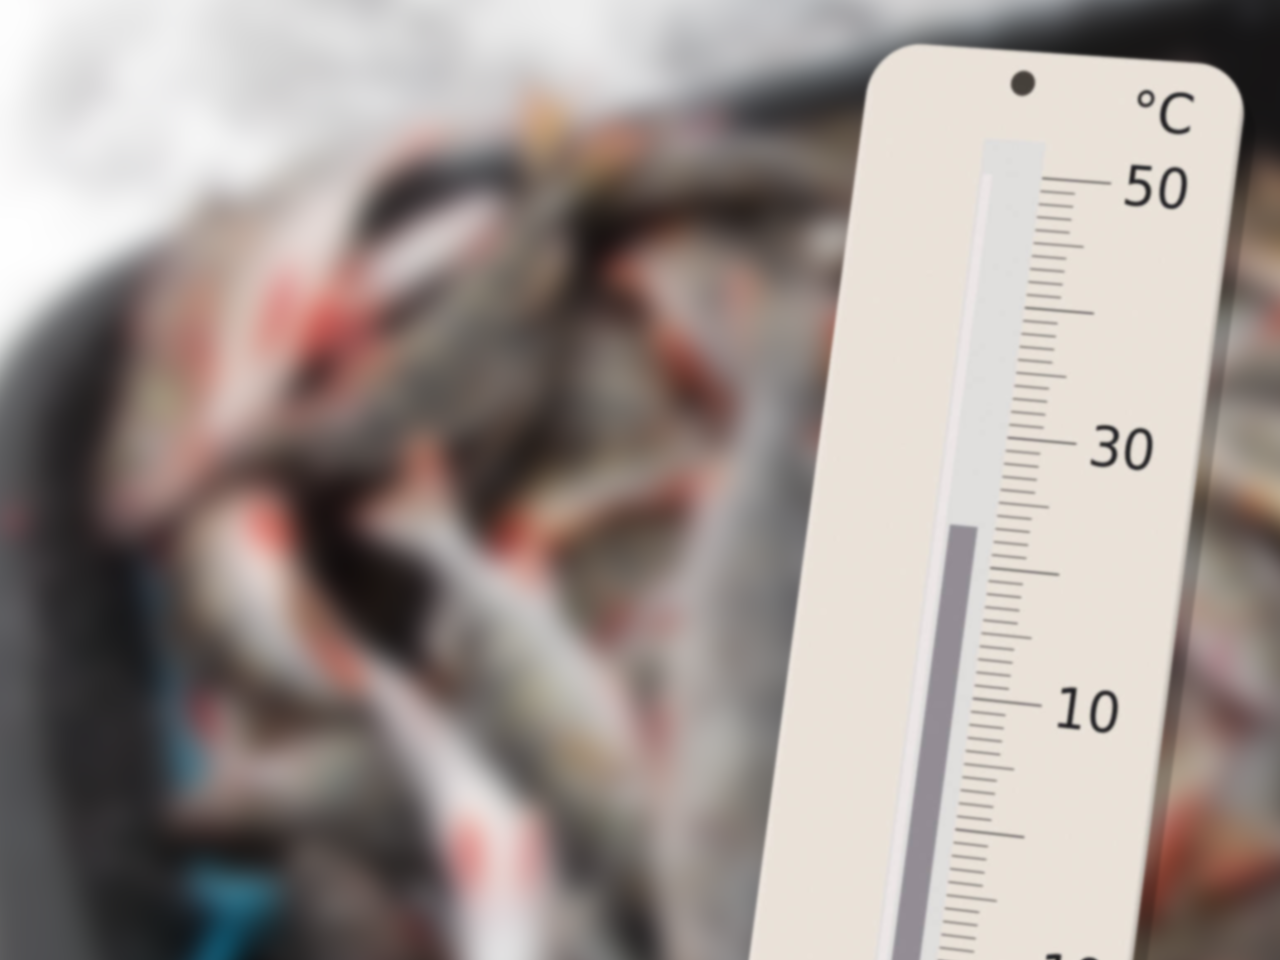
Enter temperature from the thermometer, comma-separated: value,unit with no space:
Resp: 23,°C
